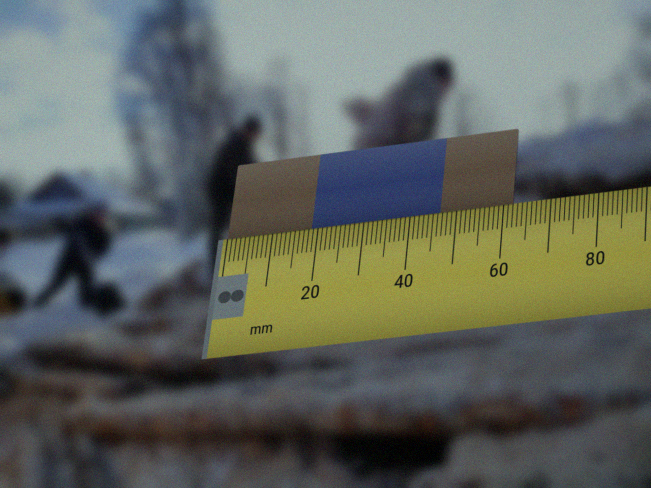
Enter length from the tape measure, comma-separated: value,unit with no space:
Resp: 62,mm
